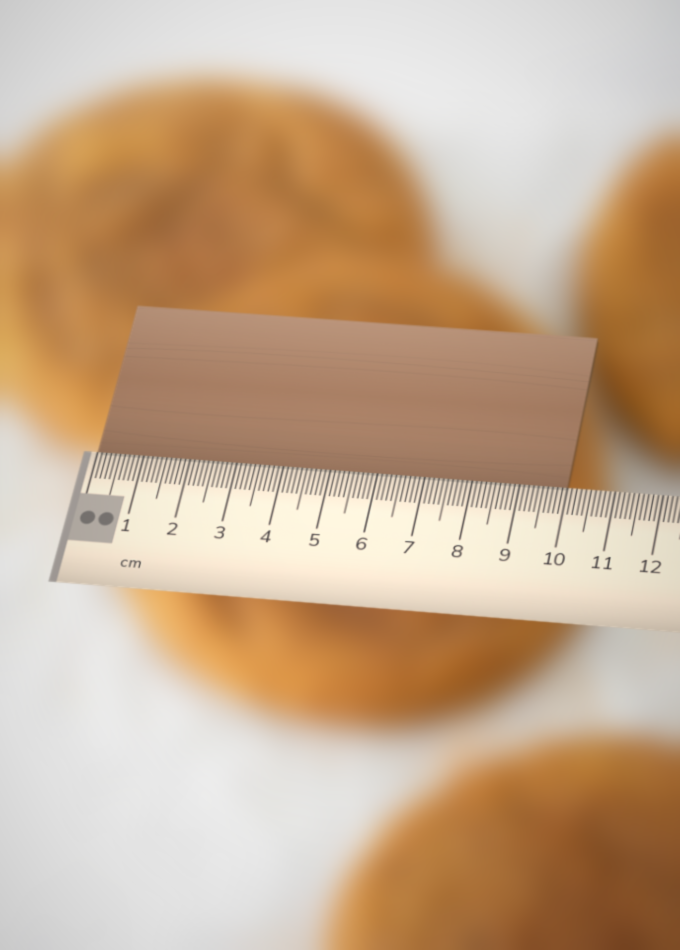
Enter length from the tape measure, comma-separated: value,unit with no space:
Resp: 10,cm
